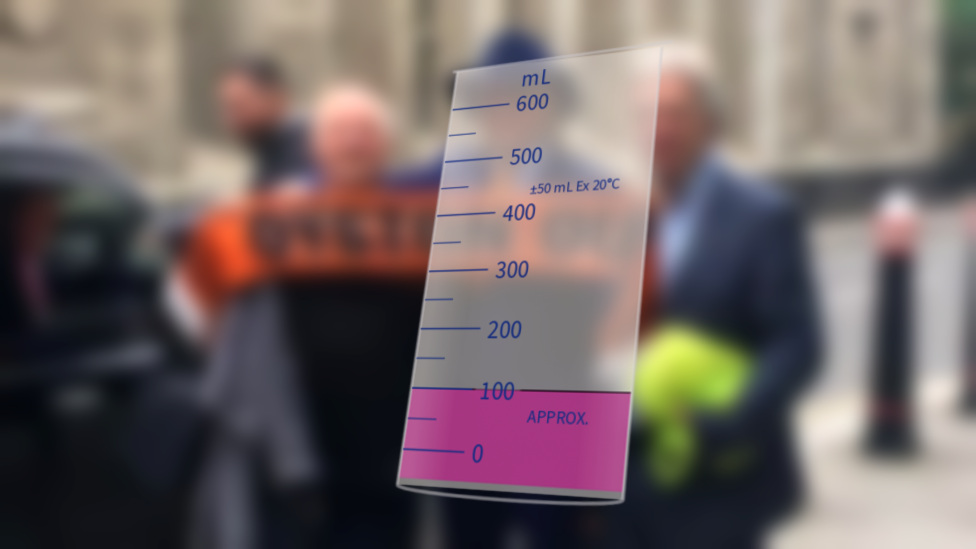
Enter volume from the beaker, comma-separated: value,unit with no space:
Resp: 100,mL
